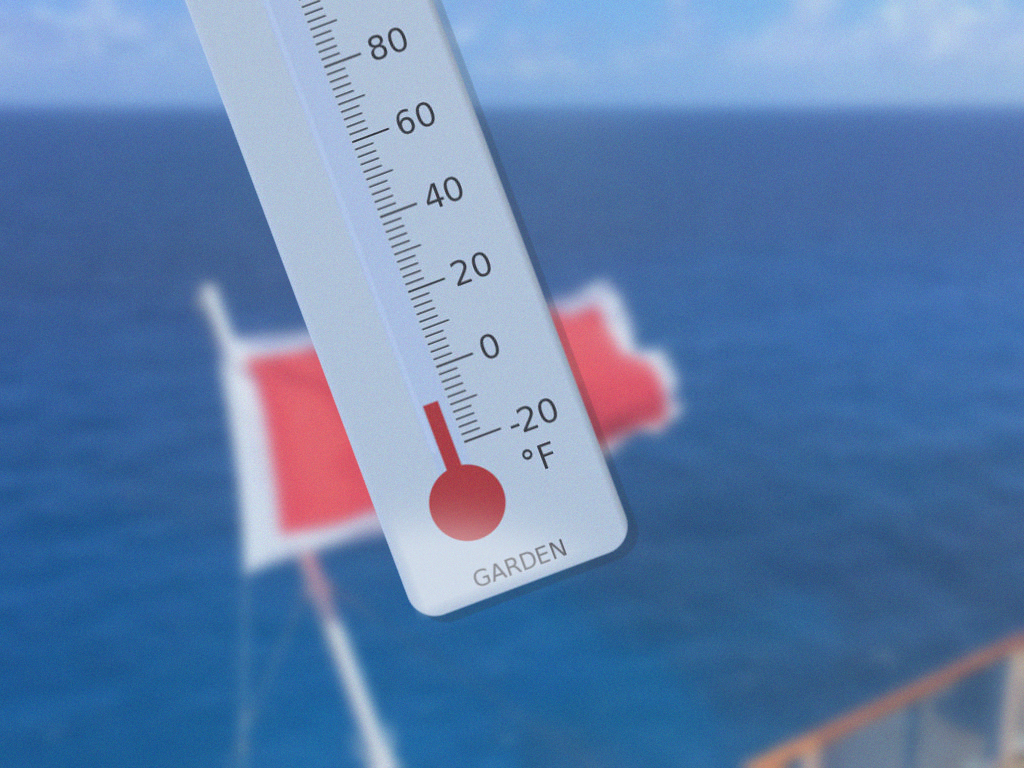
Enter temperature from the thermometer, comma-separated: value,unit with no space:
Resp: -8,°F
